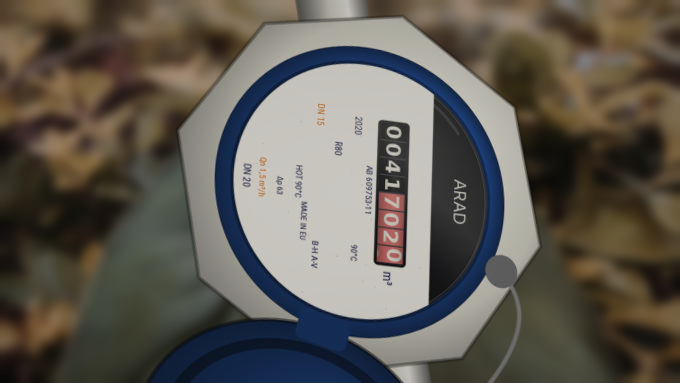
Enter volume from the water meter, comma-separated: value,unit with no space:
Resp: 41.7020,m³
